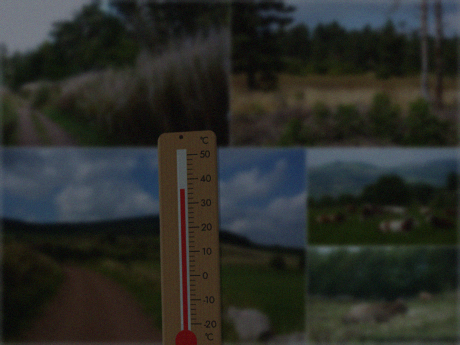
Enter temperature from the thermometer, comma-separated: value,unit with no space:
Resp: 36,°C
